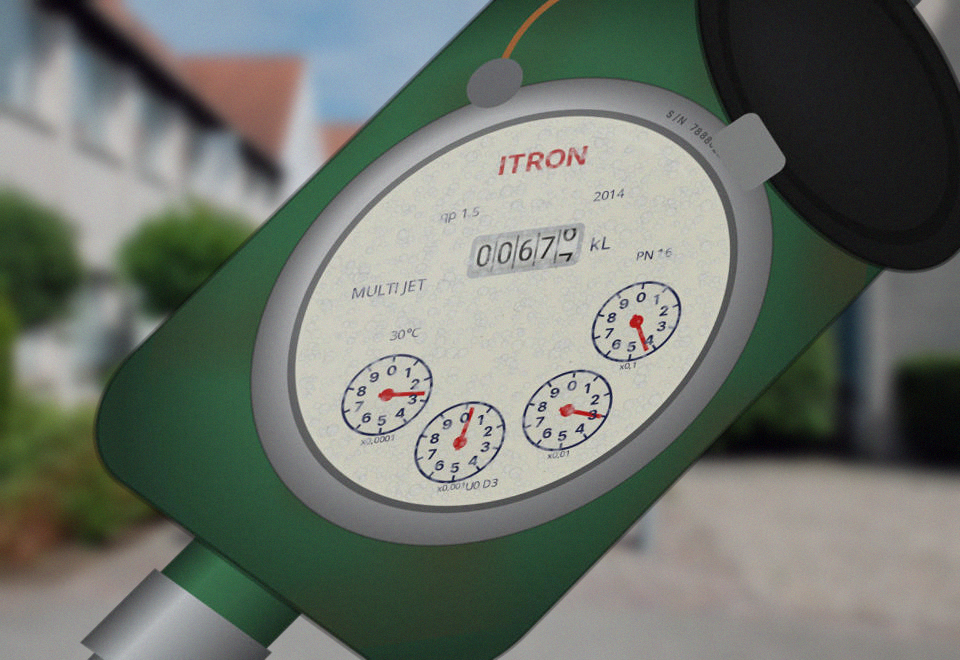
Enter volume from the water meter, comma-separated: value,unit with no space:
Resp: 676.4302,kL
